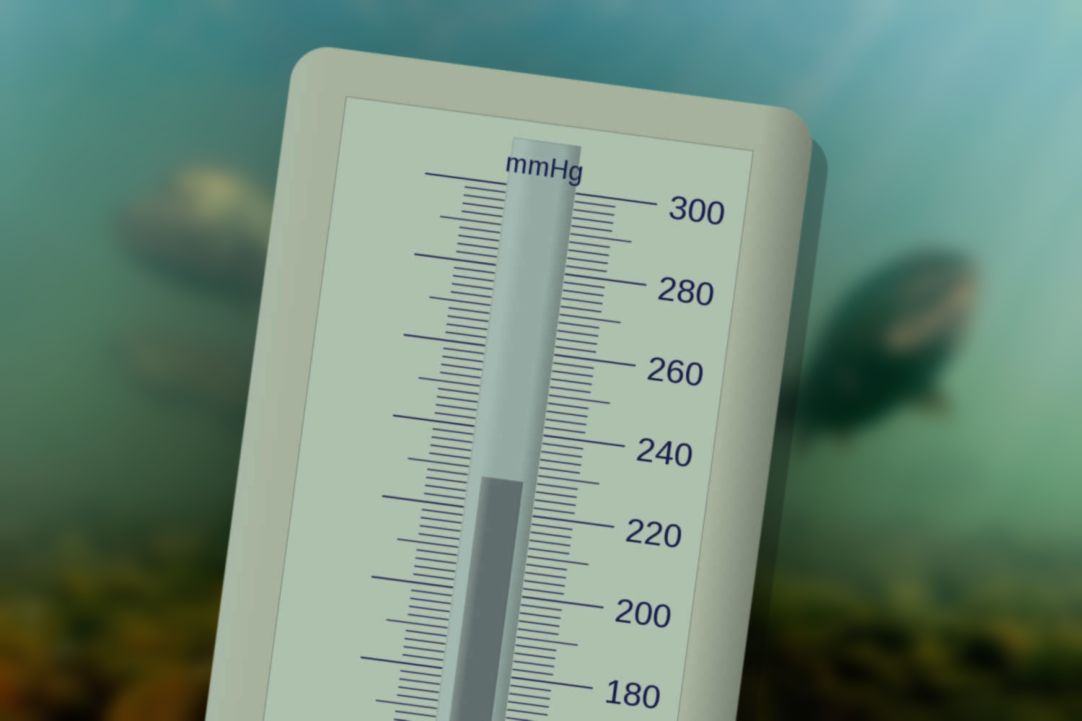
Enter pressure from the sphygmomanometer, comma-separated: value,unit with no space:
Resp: 228,mmHg
